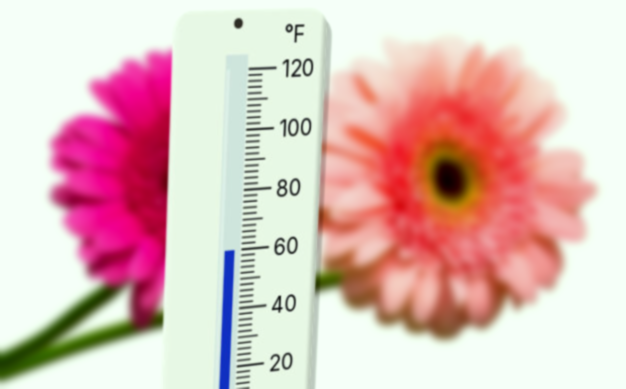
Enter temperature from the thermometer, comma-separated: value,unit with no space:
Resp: 60,°F
